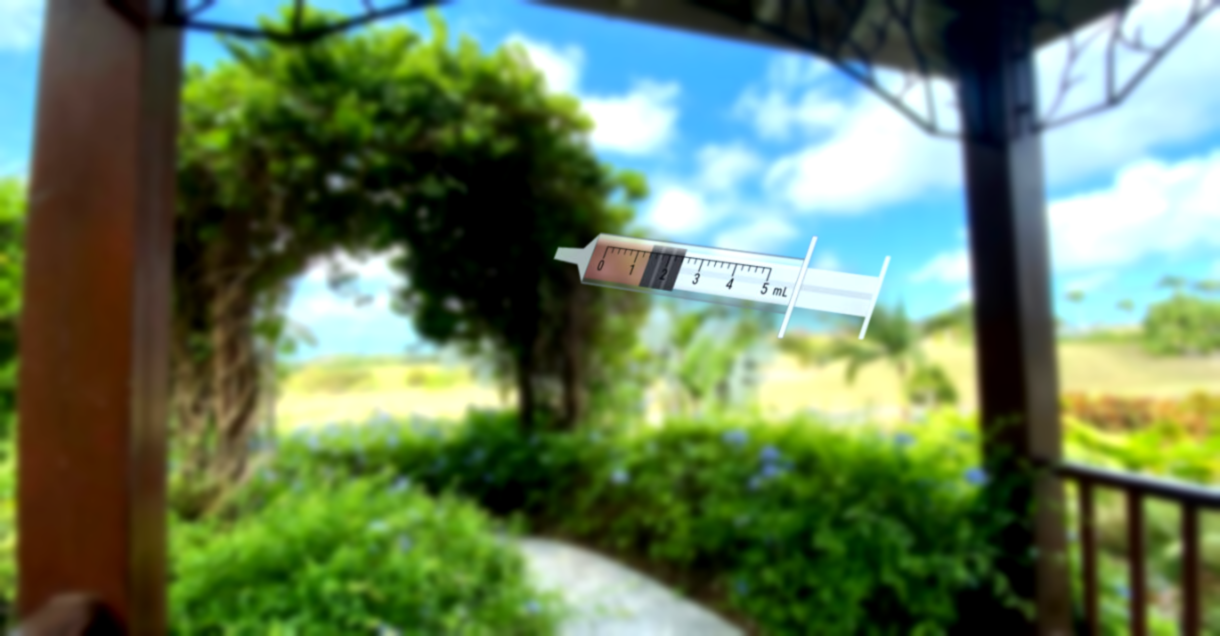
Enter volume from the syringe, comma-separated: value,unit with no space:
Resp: 1.4,mL
